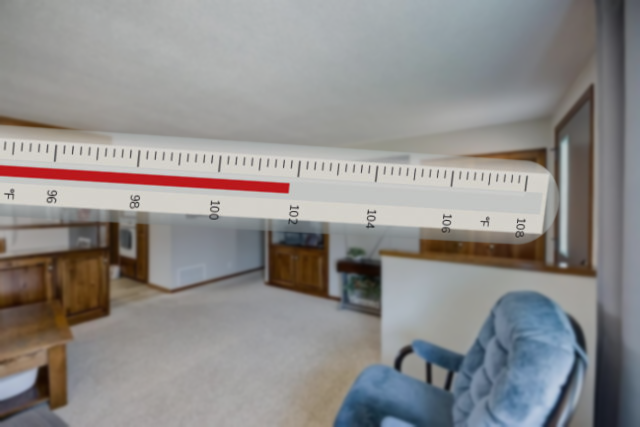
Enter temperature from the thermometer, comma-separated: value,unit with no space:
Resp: 101.8,°F
